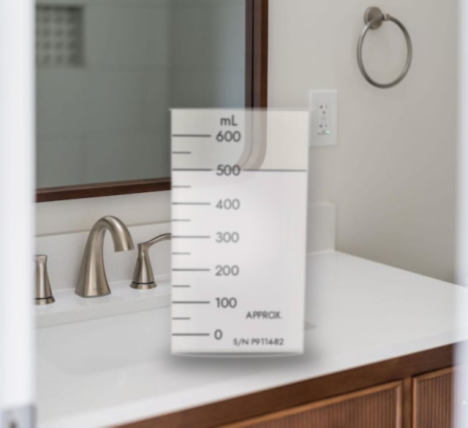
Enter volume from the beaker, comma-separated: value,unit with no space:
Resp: 500,mL
